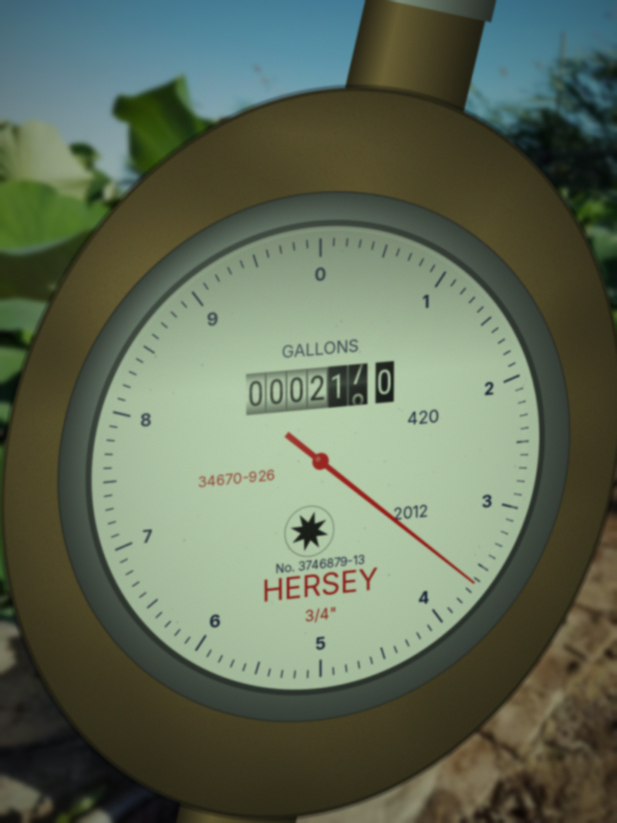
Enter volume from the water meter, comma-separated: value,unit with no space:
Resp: 2173.6,gal
